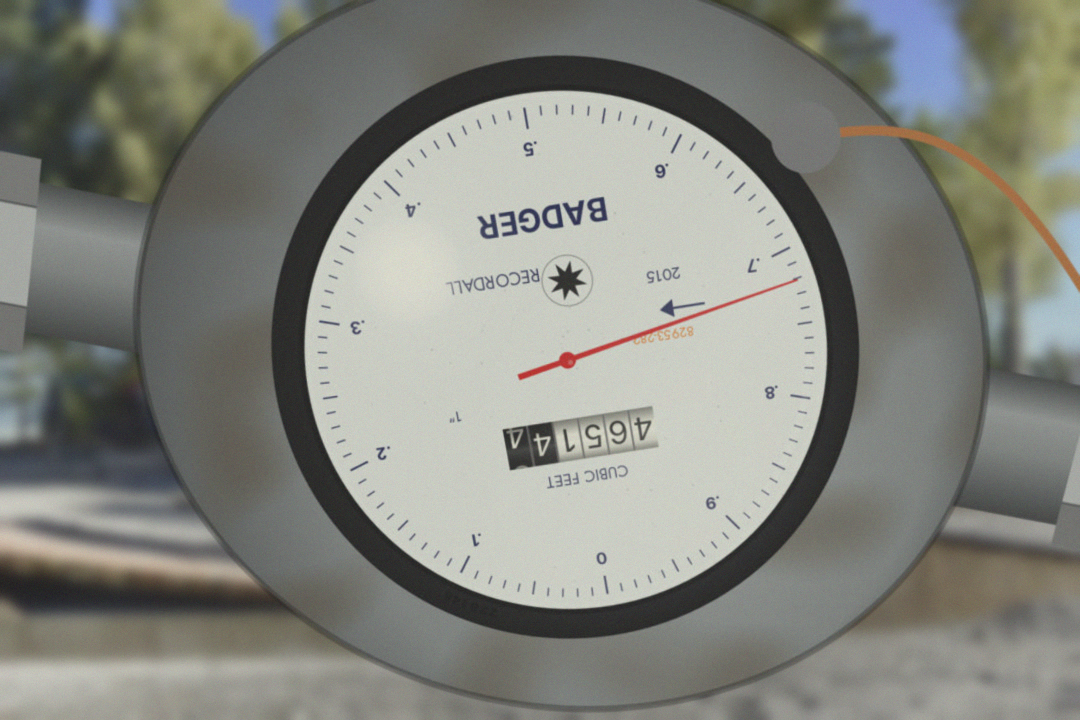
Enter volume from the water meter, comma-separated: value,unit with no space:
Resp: 465143.72,ft³
